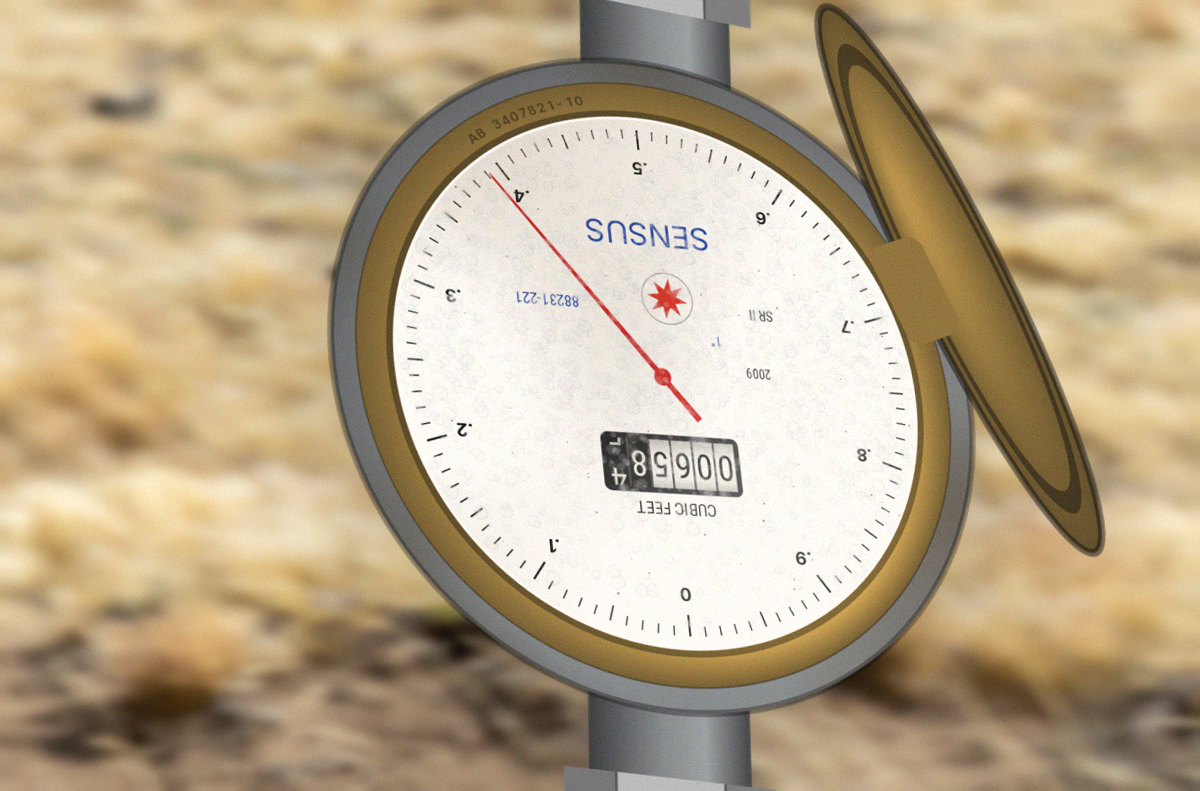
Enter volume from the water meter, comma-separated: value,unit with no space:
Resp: 6584.39,ft³
